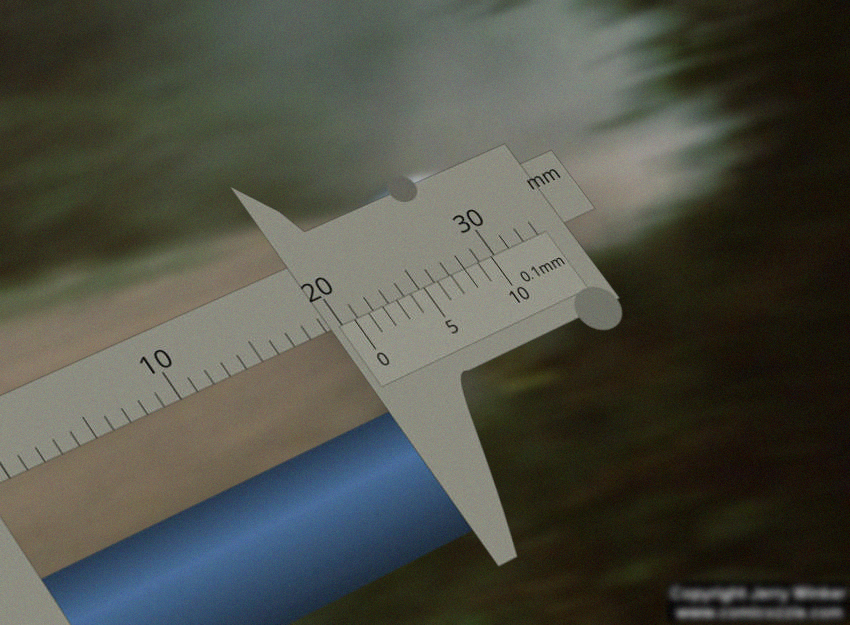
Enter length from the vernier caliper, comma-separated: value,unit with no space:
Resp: 20.8,mm
